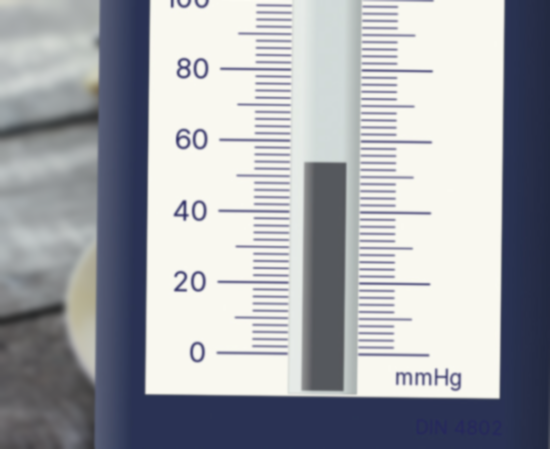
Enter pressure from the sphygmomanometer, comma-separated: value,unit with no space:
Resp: 54,mmHg
